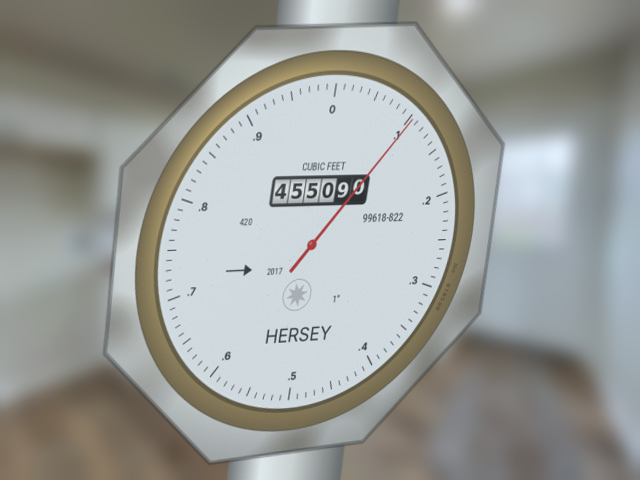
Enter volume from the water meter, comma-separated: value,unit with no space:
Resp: 455090.10,ft³
